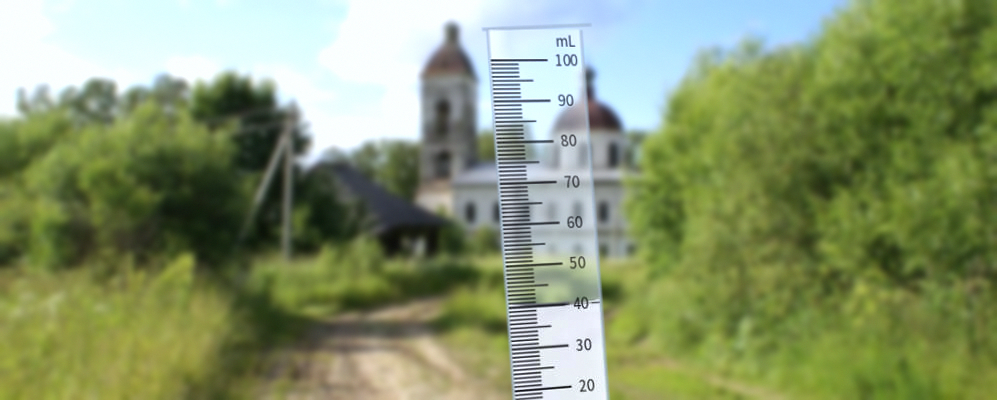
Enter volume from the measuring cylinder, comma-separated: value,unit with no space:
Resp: 40,mL
